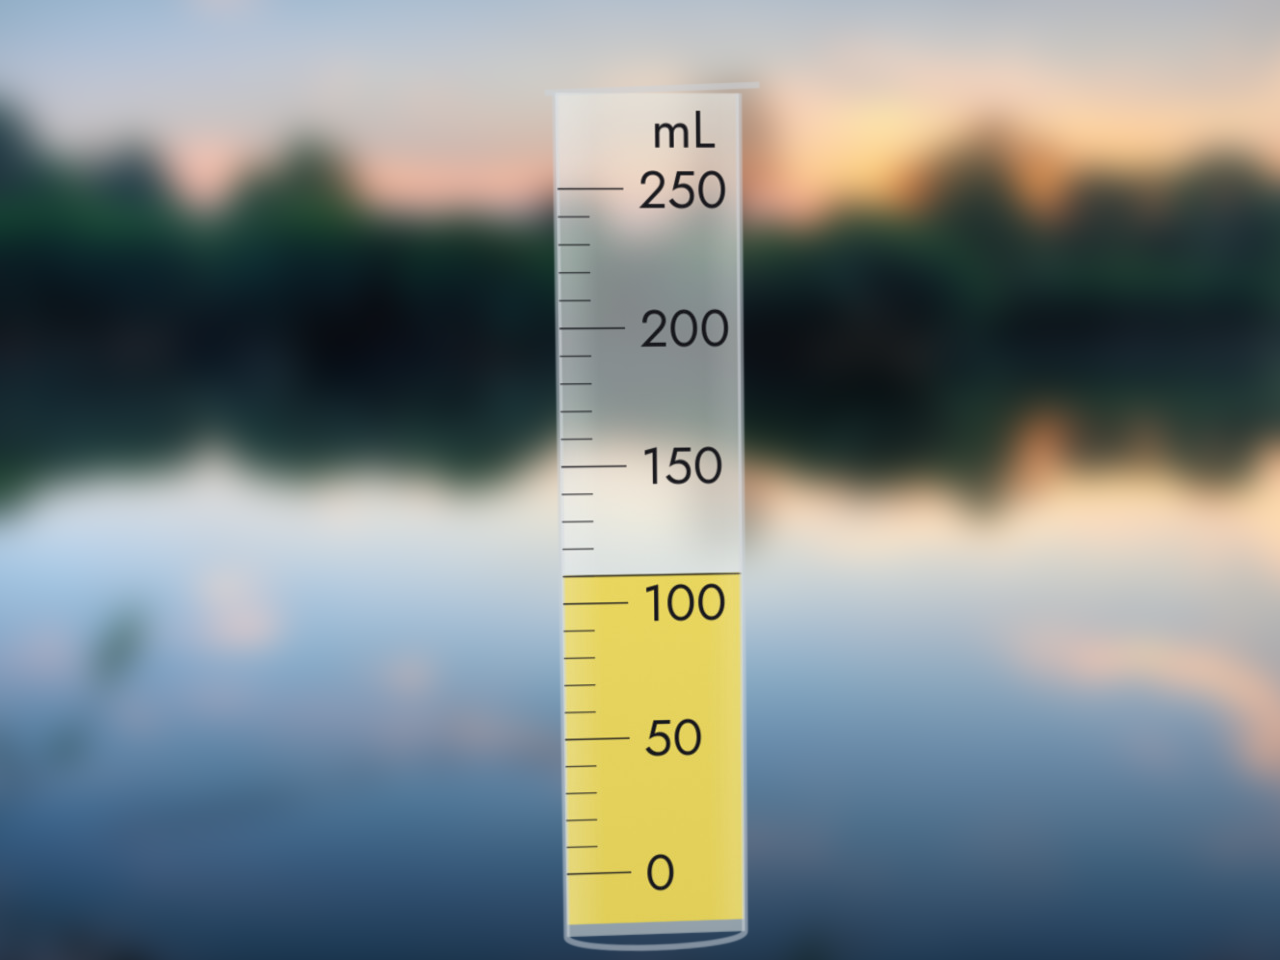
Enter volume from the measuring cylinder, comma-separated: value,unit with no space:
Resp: 110,mL
